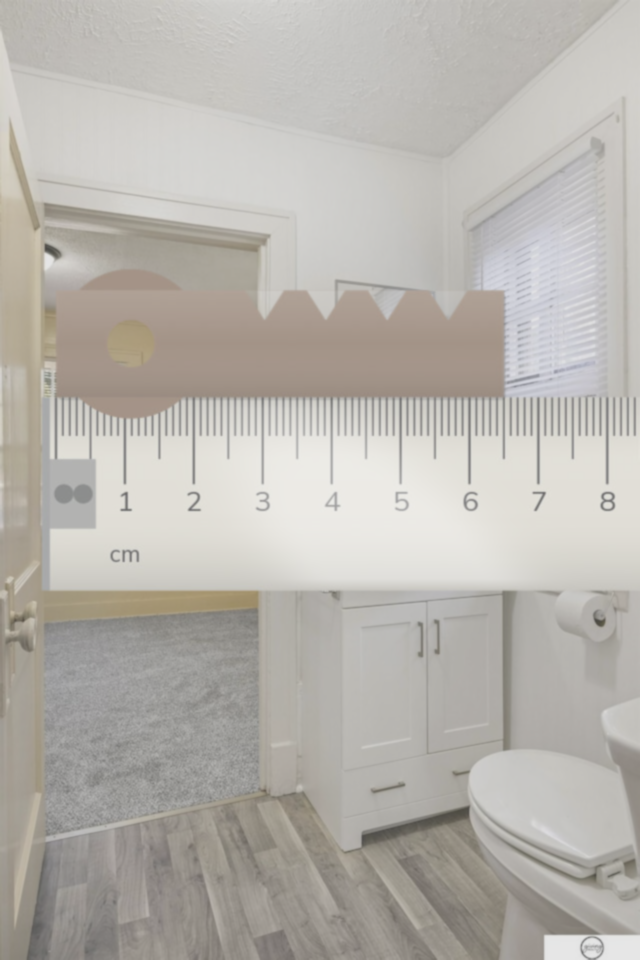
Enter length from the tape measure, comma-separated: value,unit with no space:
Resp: 6.5,cm
